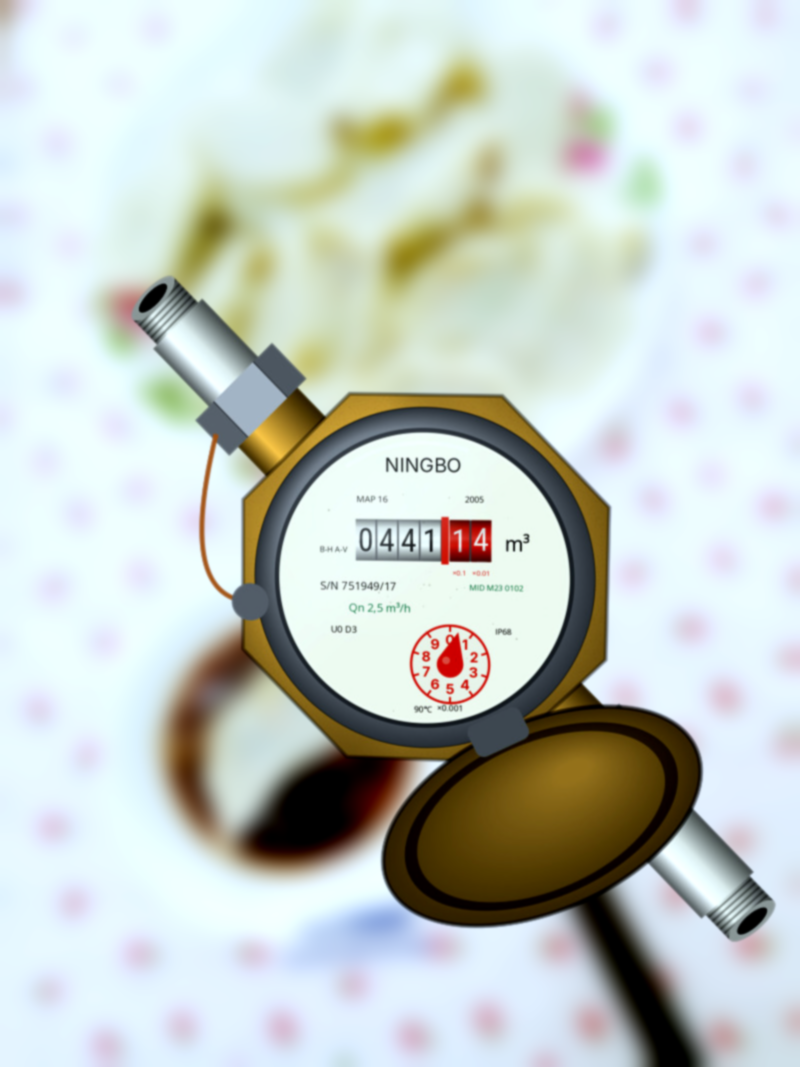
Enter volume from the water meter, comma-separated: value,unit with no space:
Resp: 441.140,m³
